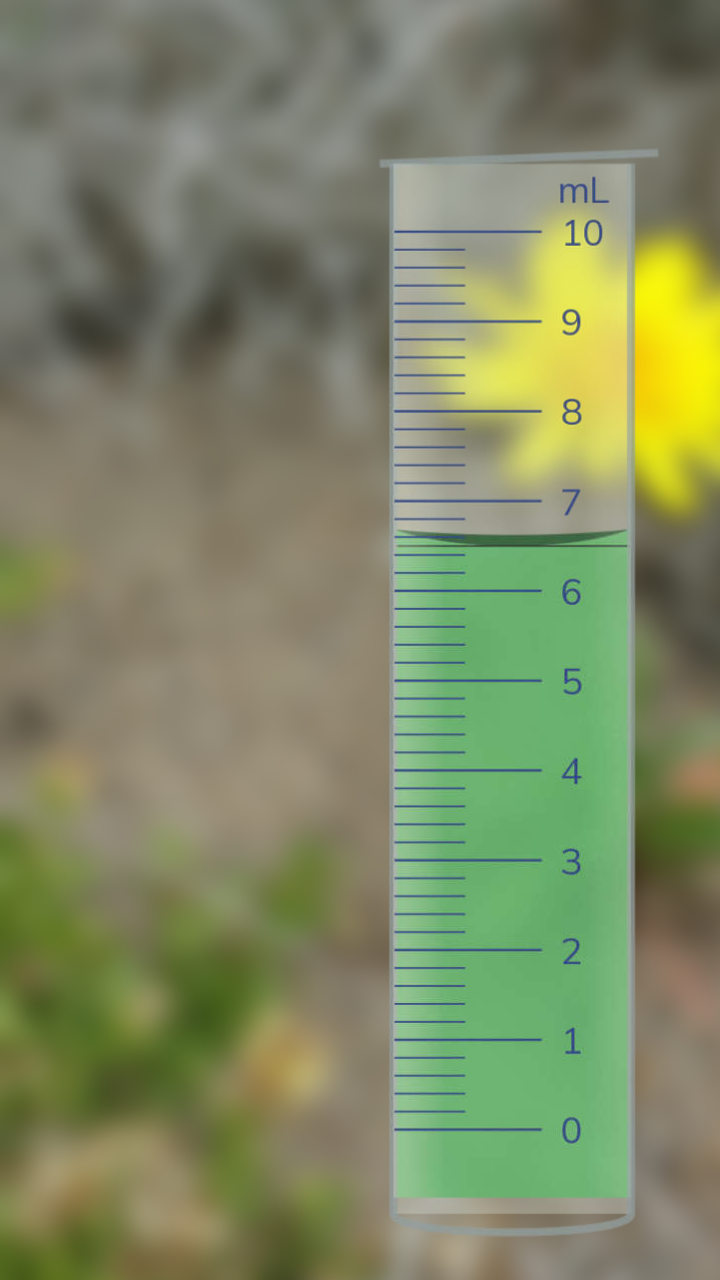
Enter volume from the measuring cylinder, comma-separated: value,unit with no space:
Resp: 6.5,mL
